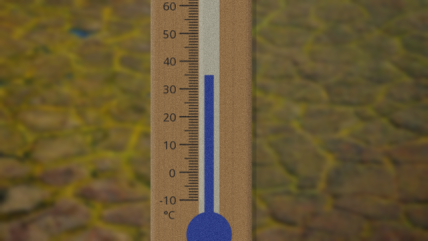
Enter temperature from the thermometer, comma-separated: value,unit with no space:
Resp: 35,°C
